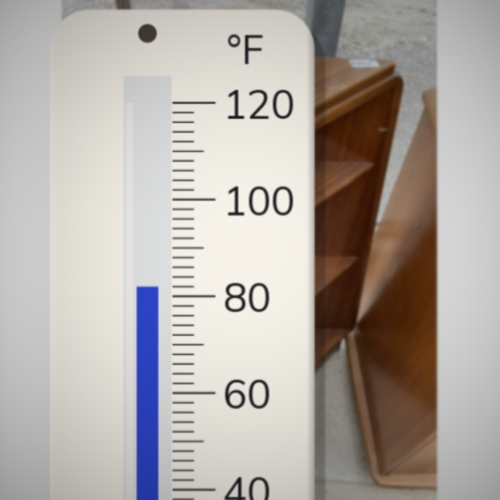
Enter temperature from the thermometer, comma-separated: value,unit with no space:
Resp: 82,°F
